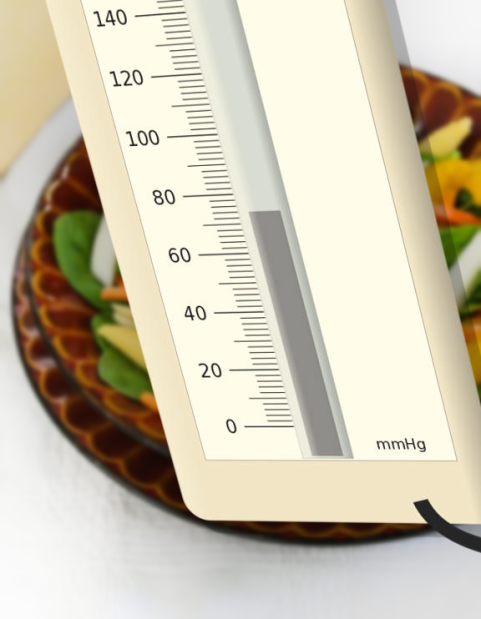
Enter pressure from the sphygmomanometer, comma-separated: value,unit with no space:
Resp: 74,mmHg
